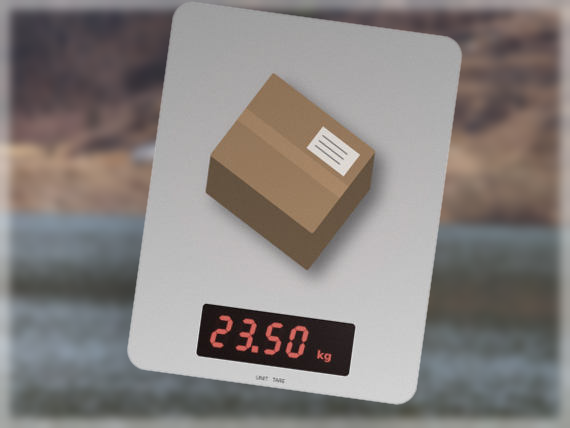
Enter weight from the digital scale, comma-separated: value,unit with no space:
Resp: 23.50,kg
